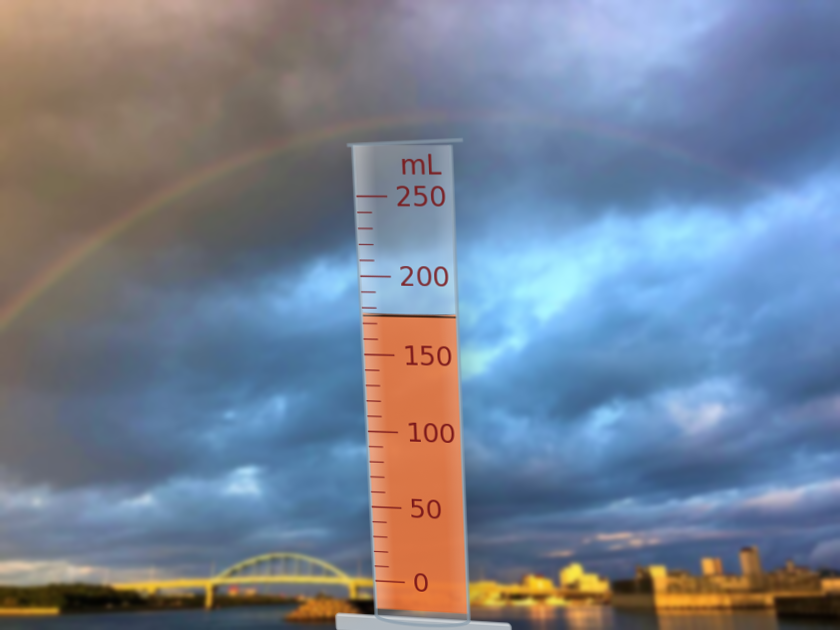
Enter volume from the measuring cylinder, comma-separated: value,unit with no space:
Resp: 175,mL
